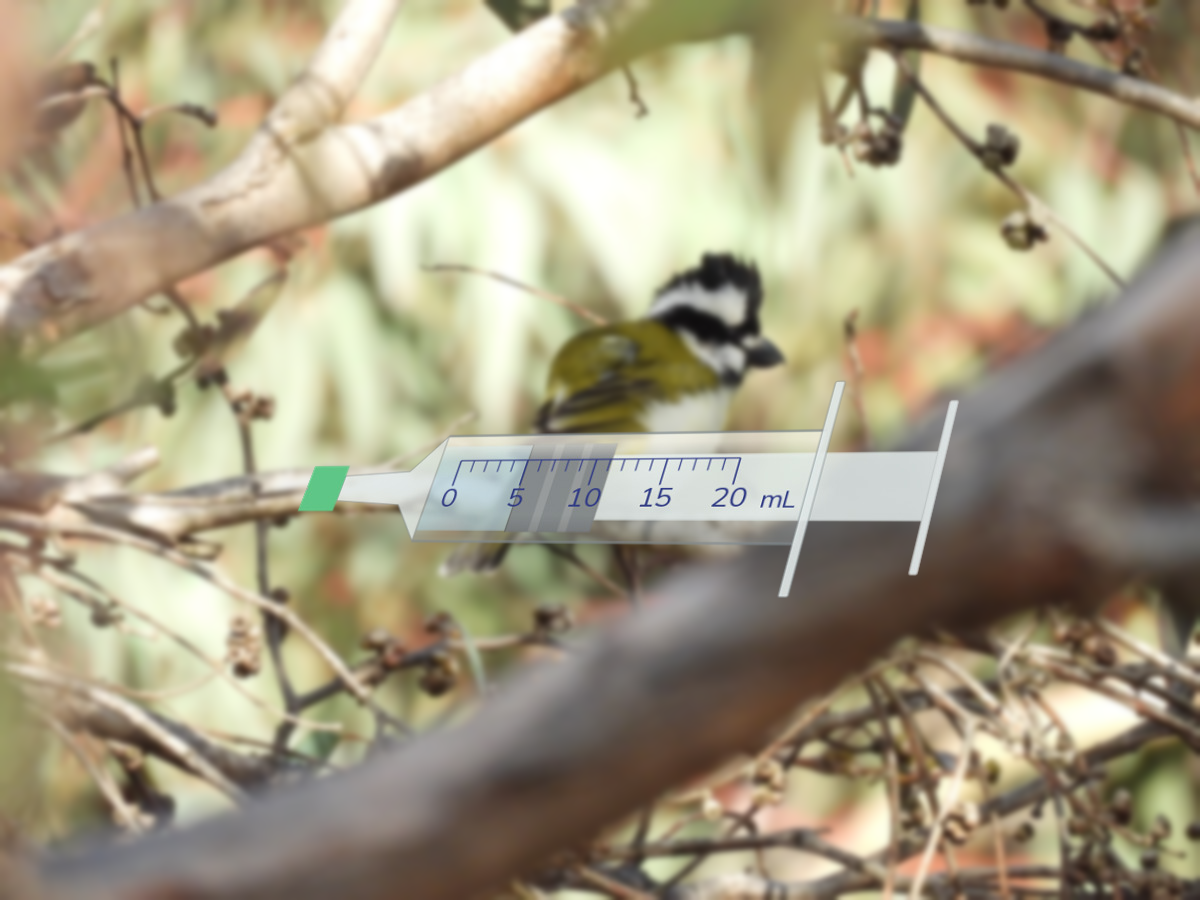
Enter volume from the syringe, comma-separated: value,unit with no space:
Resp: 5,mL
